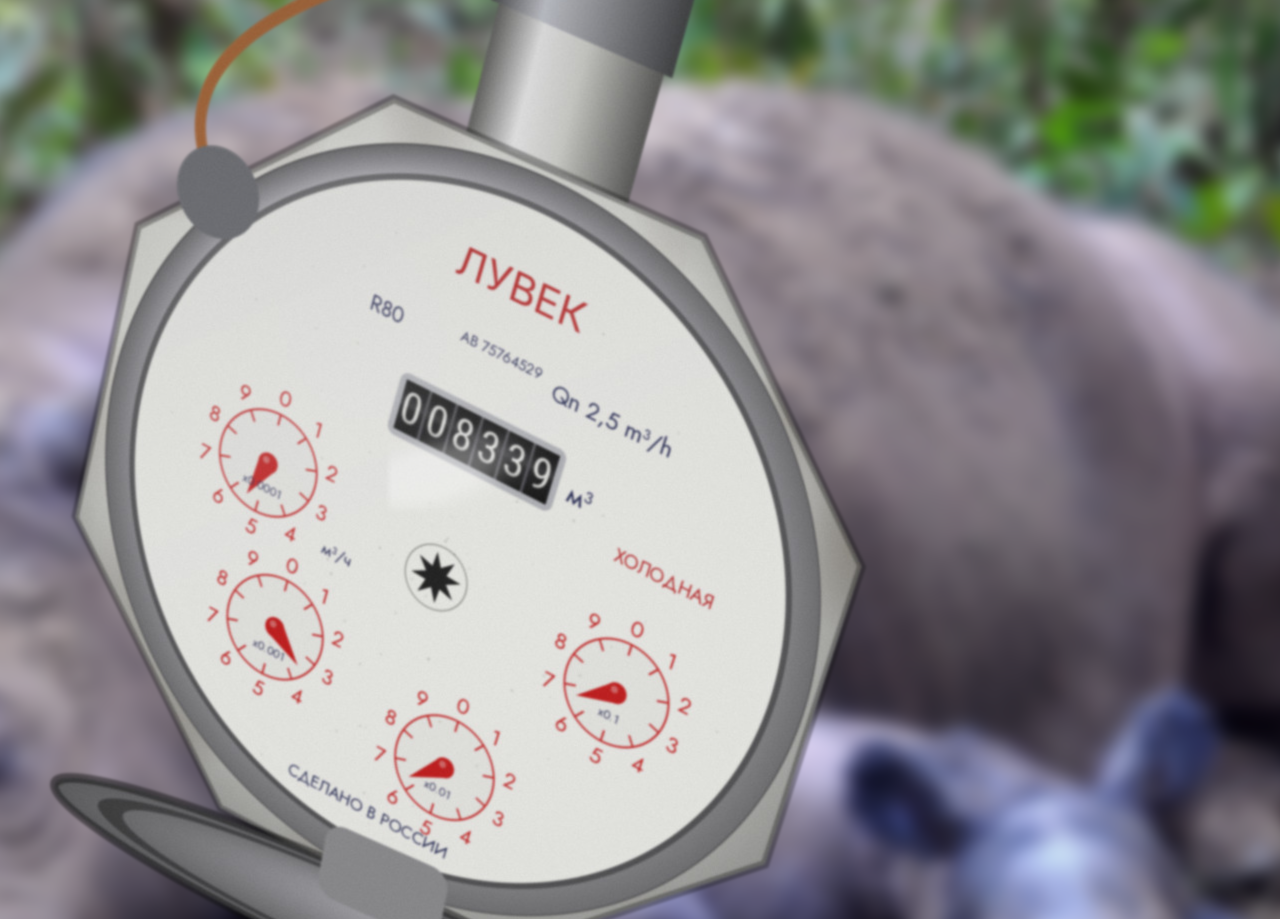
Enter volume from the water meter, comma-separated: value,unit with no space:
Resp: 8339.6635,m³
